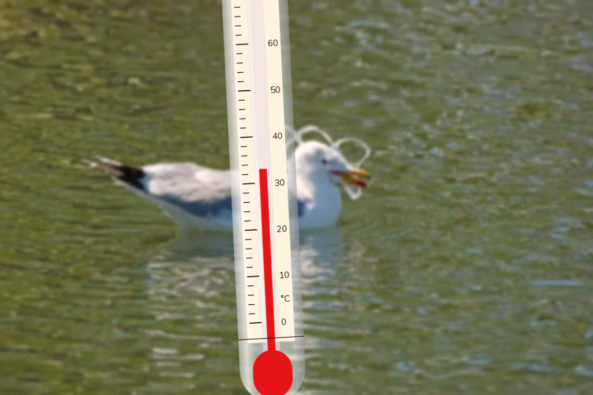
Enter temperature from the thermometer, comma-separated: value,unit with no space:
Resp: 33,°C
